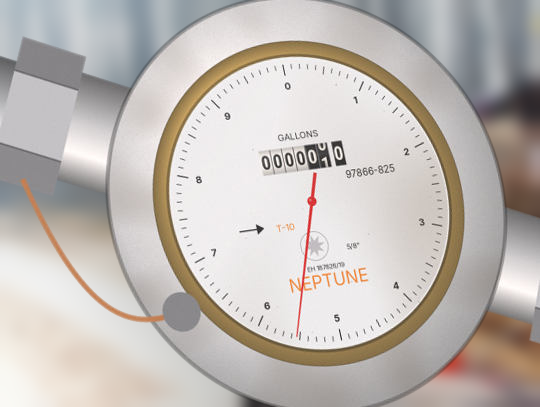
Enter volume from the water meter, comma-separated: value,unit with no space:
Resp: 5.5,gal
